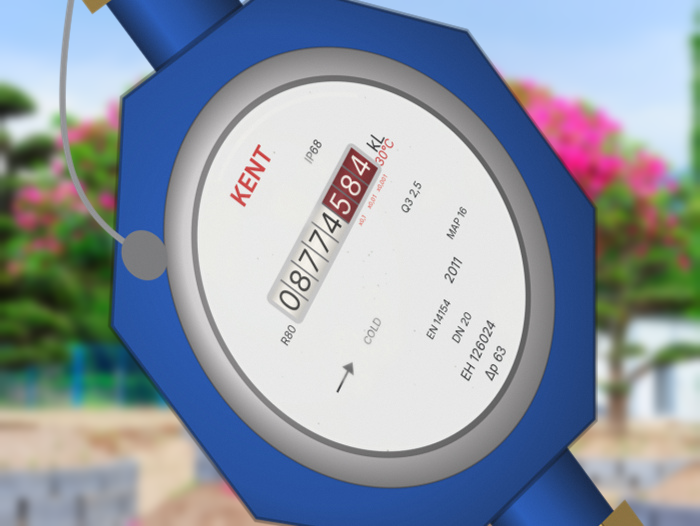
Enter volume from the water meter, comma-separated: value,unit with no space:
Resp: 8774.584,kL
